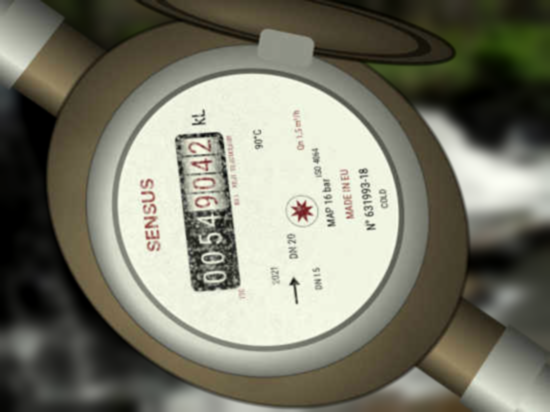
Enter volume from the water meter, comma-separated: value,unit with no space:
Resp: 54.9042,kL
